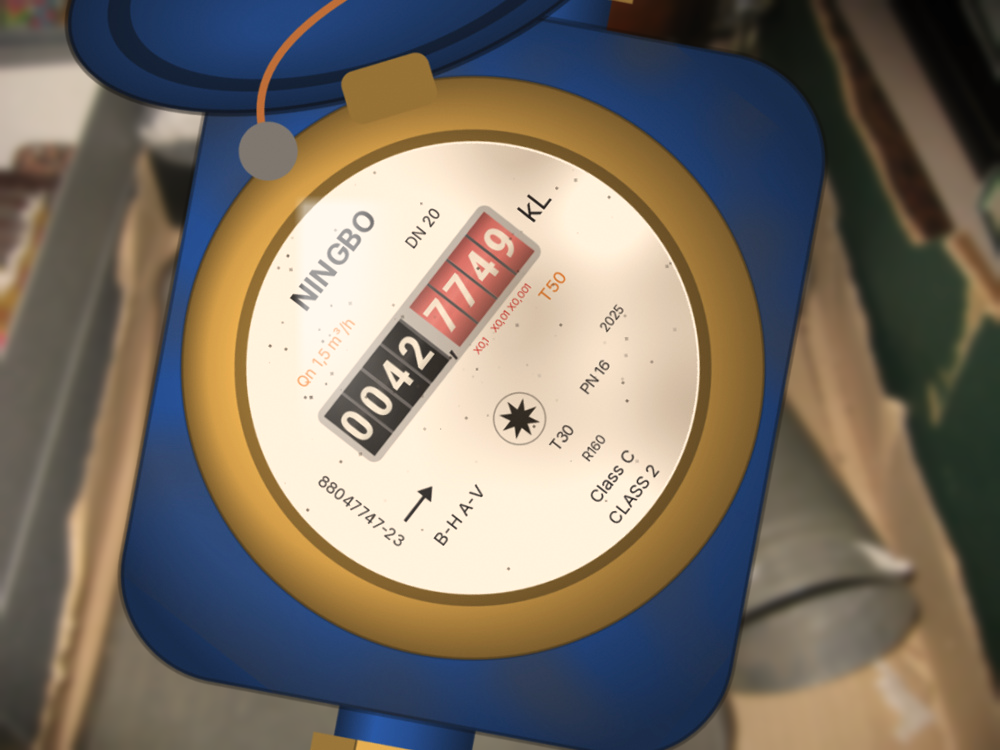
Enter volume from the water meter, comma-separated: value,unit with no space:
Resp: 42.7749,kL
